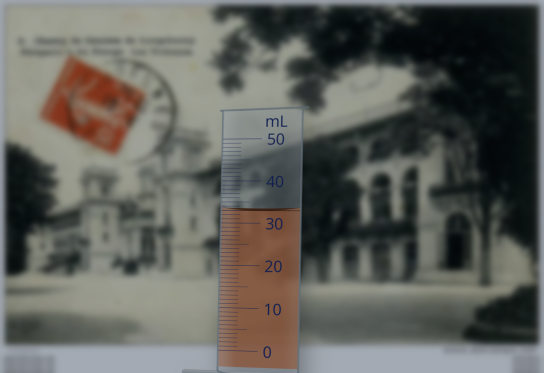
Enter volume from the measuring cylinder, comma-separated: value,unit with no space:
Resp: 33,mL
